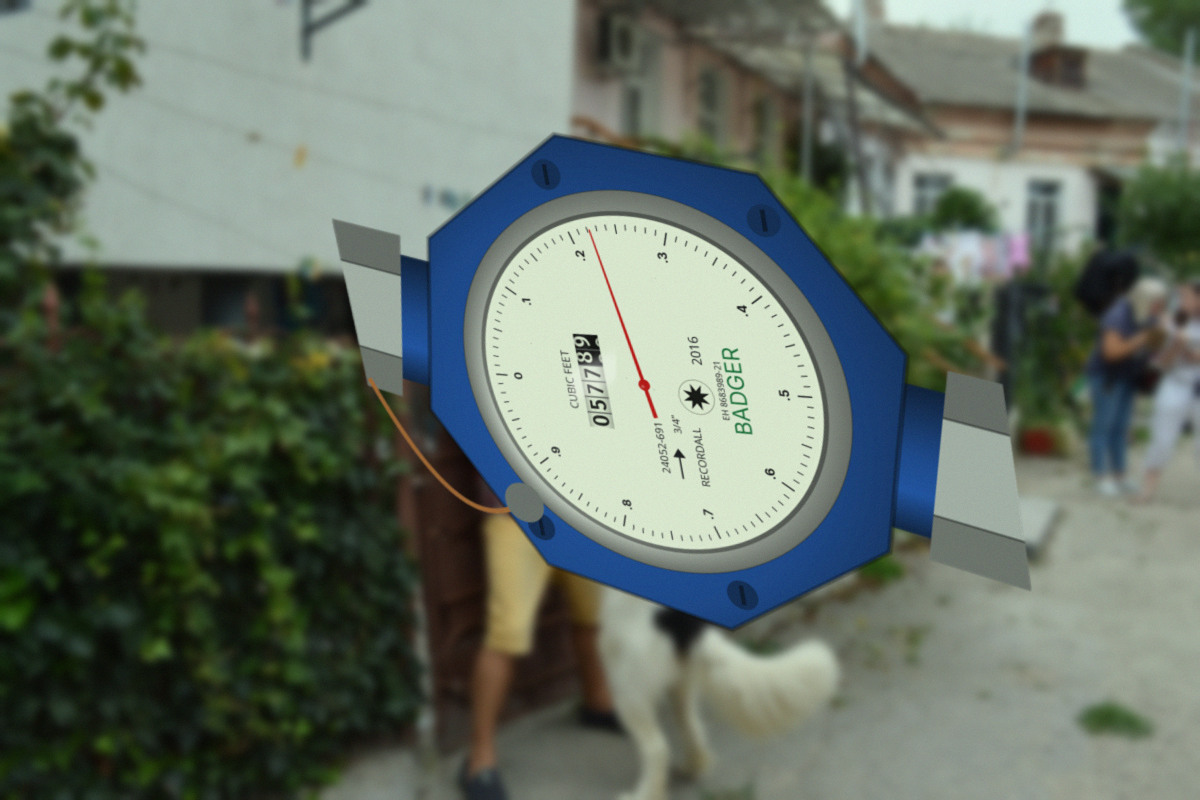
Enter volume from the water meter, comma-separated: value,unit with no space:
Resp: 57789.22,ft³
